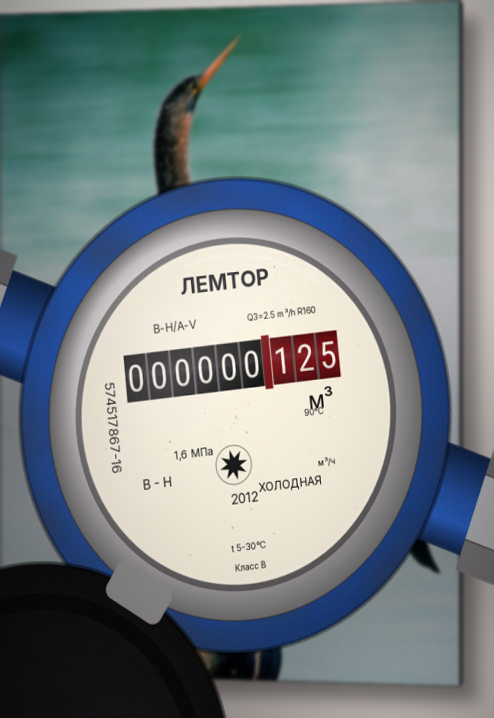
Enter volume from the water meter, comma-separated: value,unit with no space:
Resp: 0.125,m³
